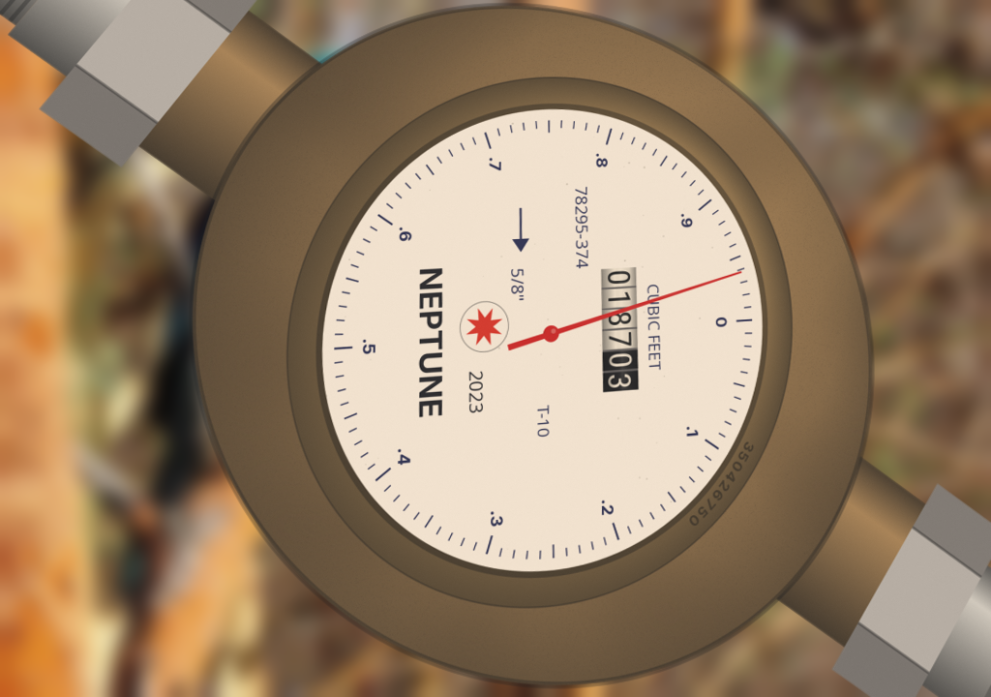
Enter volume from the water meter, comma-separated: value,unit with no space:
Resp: 18702.96,ft³
